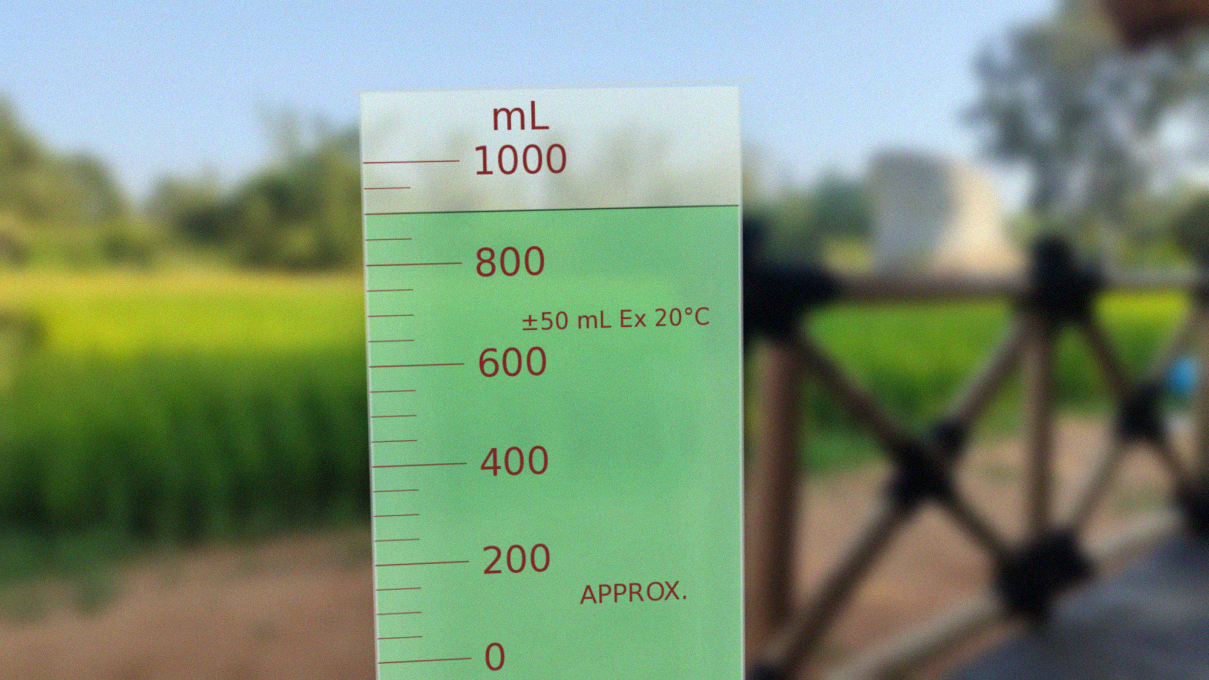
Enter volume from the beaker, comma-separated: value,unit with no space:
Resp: 900,mL
